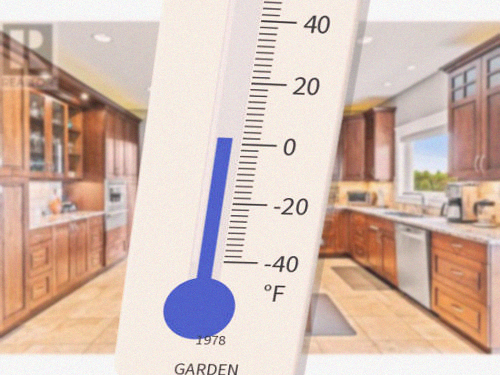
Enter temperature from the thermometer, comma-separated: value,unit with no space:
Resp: 2,°F
